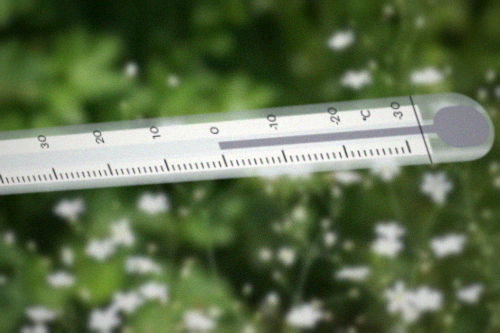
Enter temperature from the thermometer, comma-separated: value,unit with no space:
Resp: 0,°C
